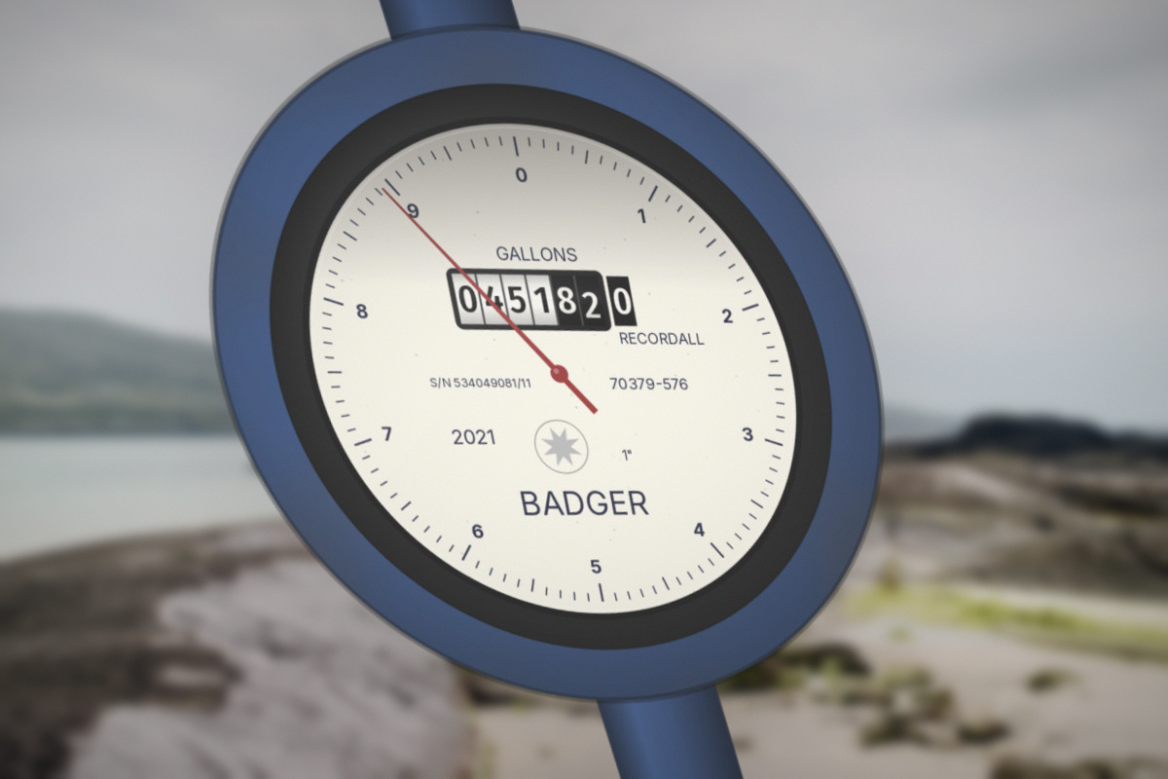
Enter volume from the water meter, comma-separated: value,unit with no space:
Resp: 451818.9,gal
